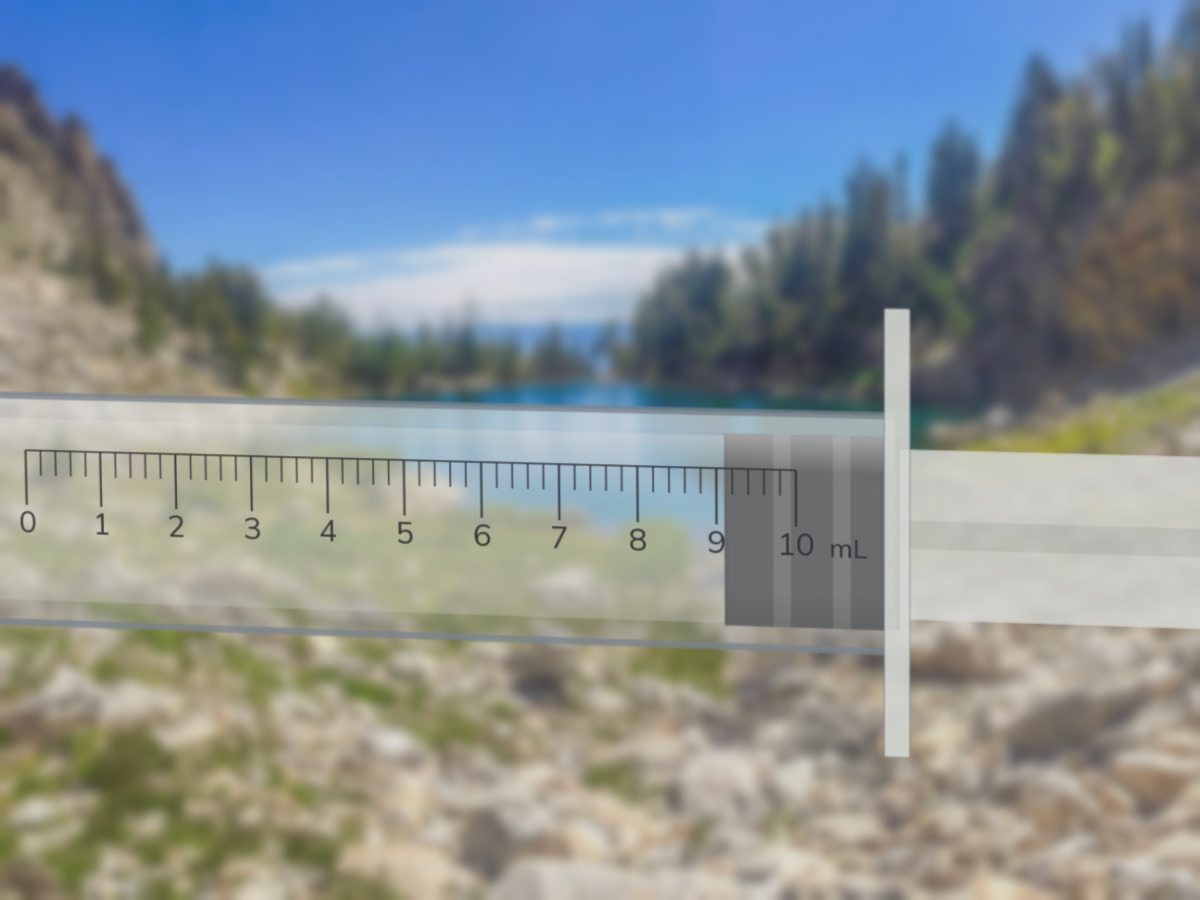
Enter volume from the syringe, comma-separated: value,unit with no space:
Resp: 9.1,mL
